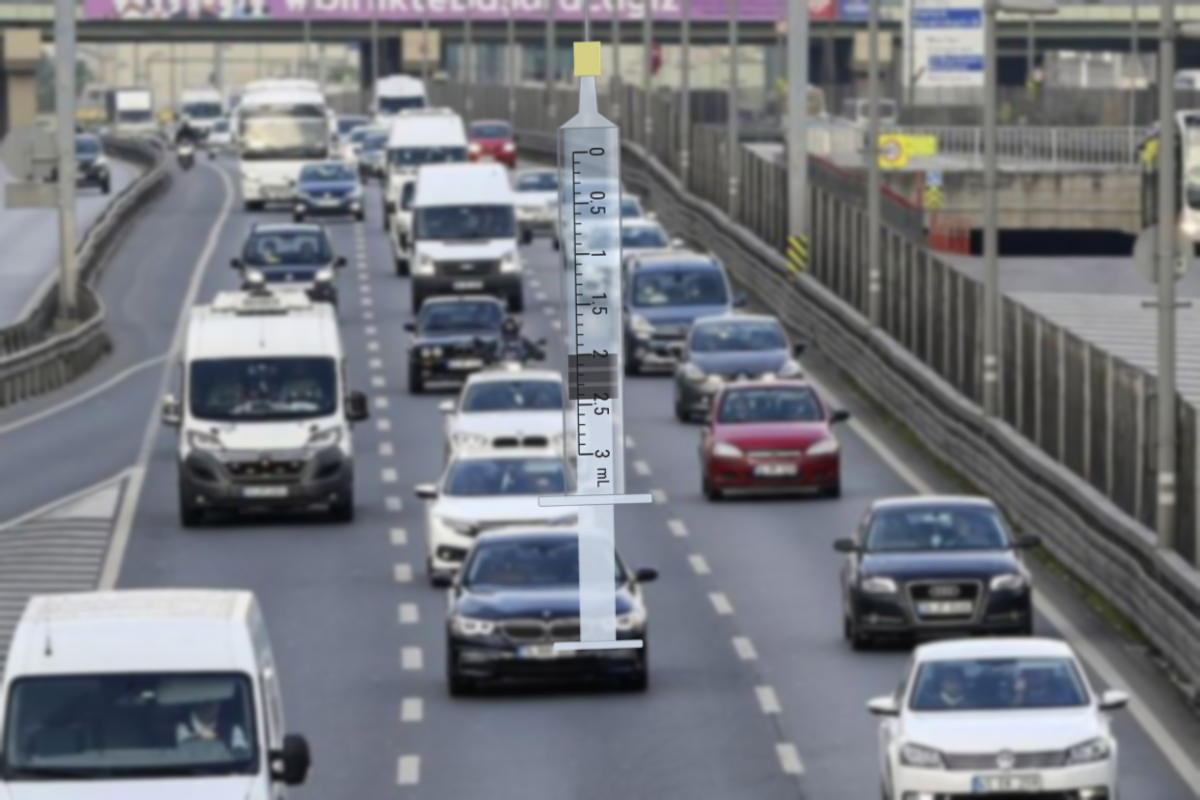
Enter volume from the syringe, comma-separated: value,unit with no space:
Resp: 2,mL
